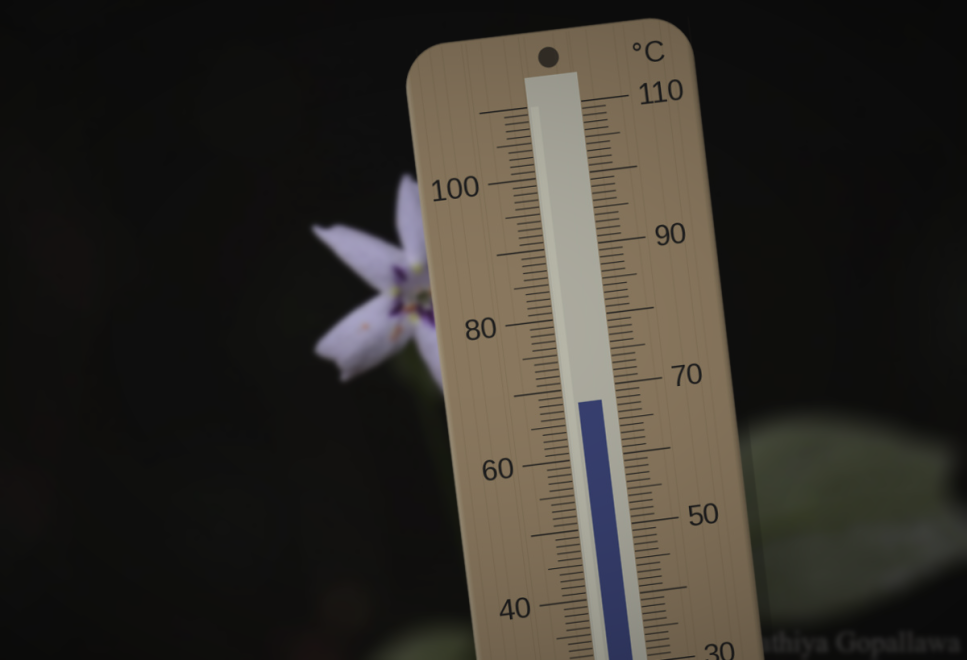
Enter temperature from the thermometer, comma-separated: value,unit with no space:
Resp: 68,°C
